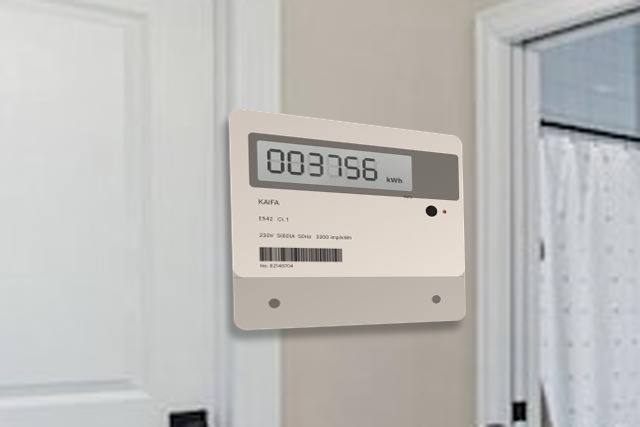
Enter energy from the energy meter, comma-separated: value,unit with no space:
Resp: 3756,kWh
